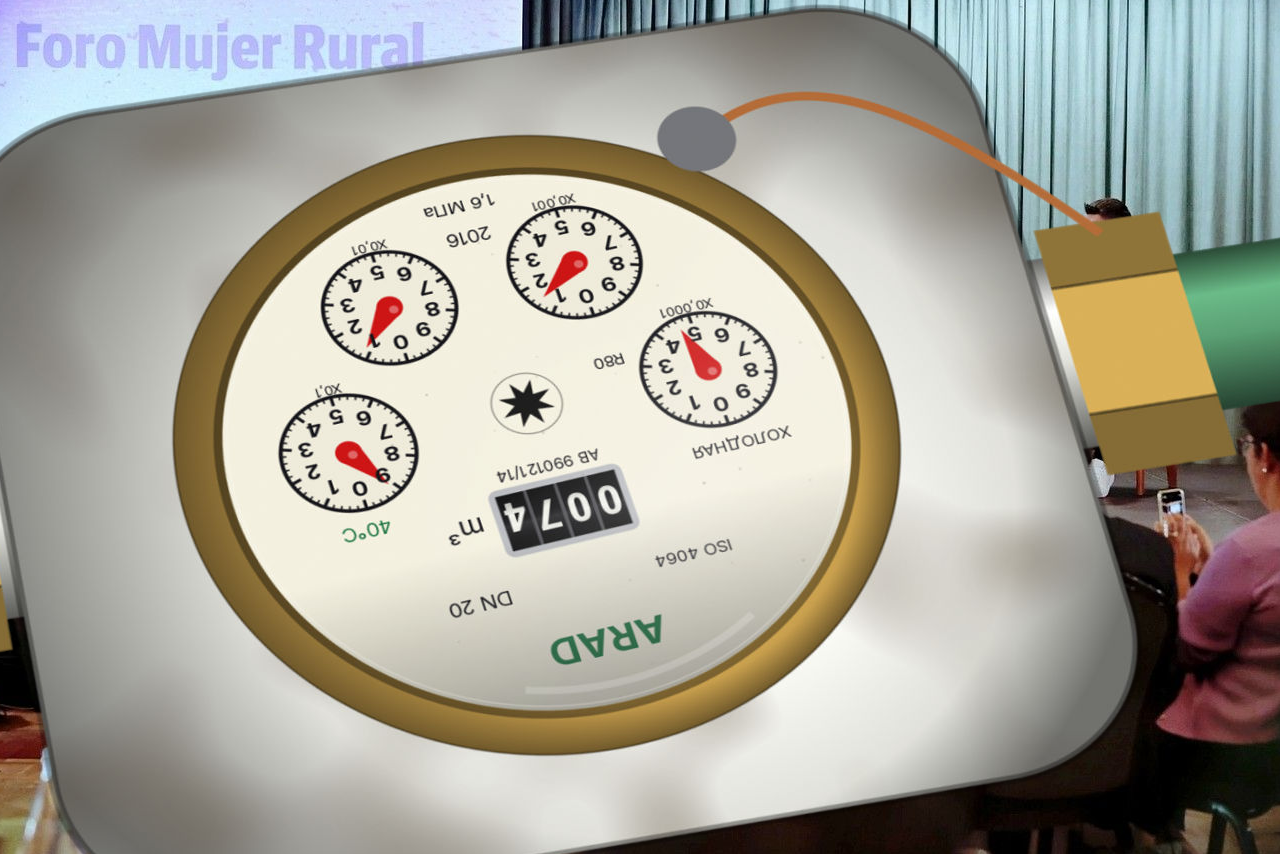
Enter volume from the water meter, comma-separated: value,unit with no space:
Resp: 73.9114,m³
